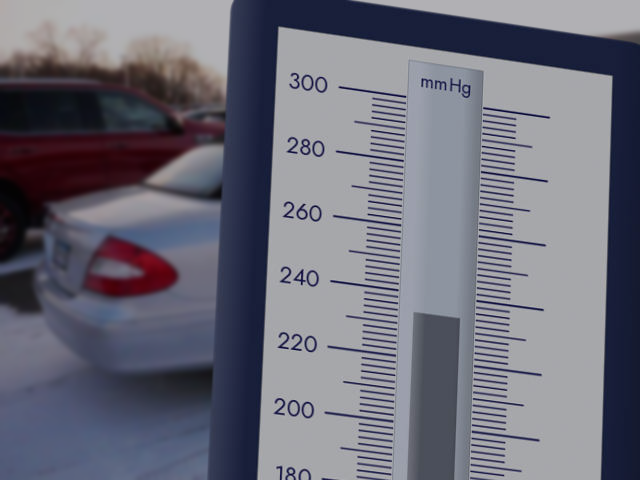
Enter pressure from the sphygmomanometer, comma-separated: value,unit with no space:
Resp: 234,mmHg
